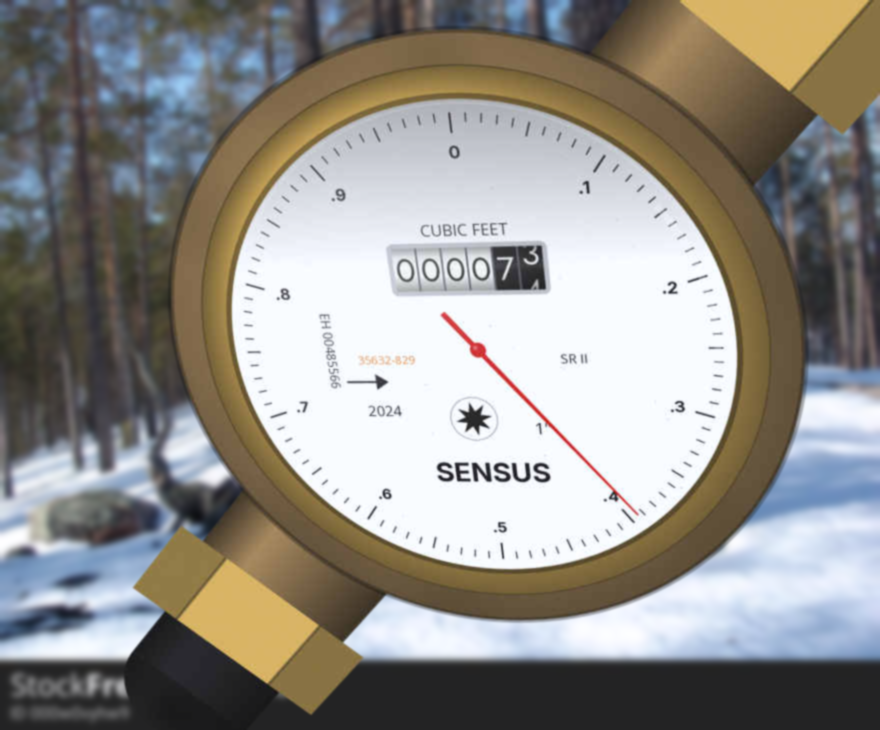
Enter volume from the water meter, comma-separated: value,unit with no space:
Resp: 73.39,ft³
